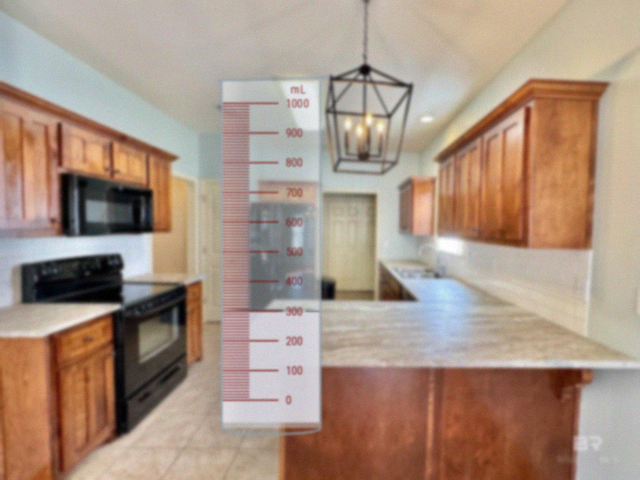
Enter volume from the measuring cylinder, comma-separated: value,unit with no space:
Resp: 300,mL
